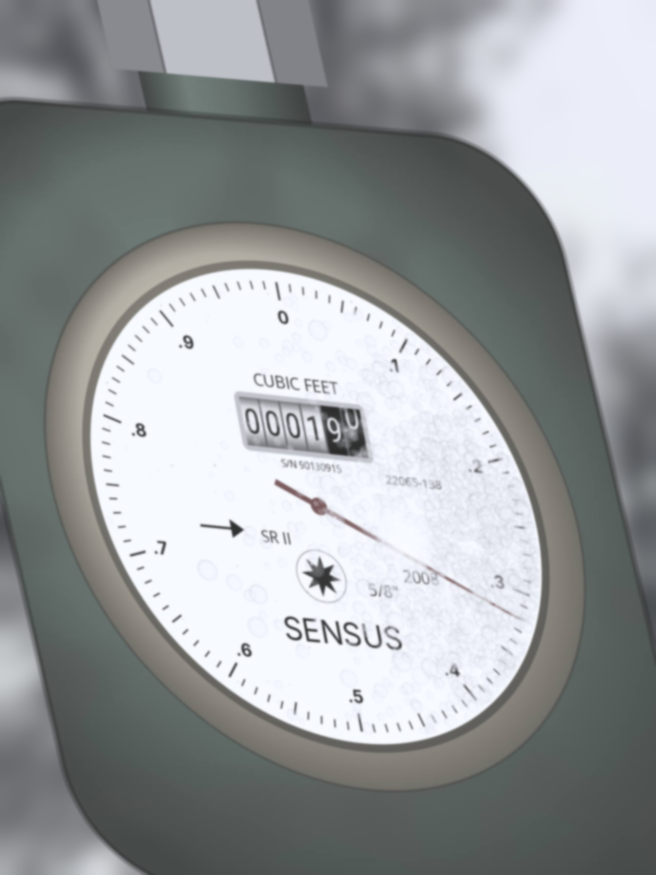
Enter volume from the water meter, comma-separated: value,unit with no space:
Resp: 190.32,ft³
